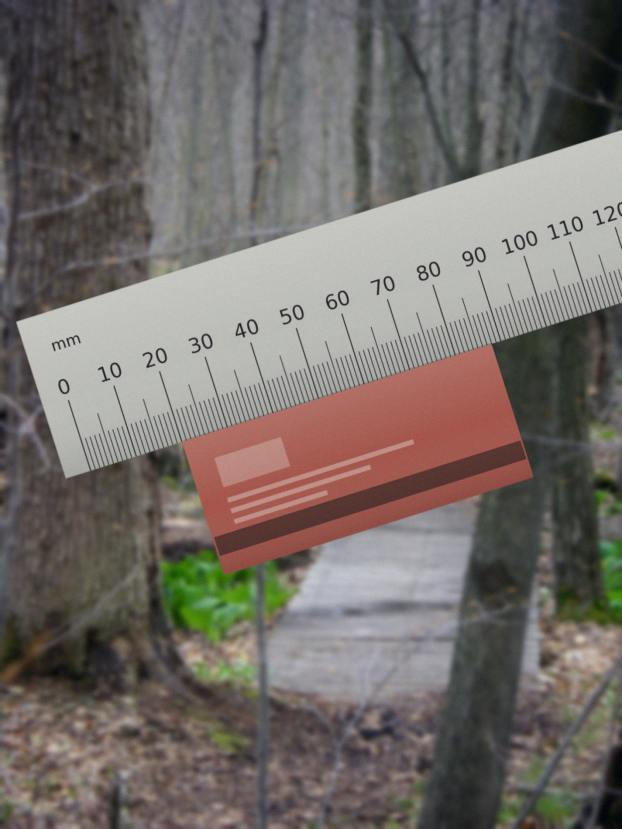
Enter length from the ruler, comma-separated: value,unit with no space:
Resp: 68,mm
